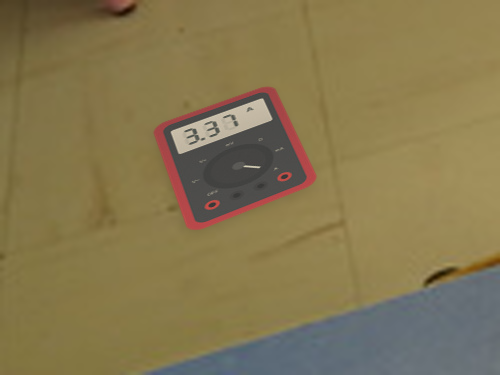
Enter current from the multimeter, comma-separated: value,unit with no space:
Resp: 3.37,A
